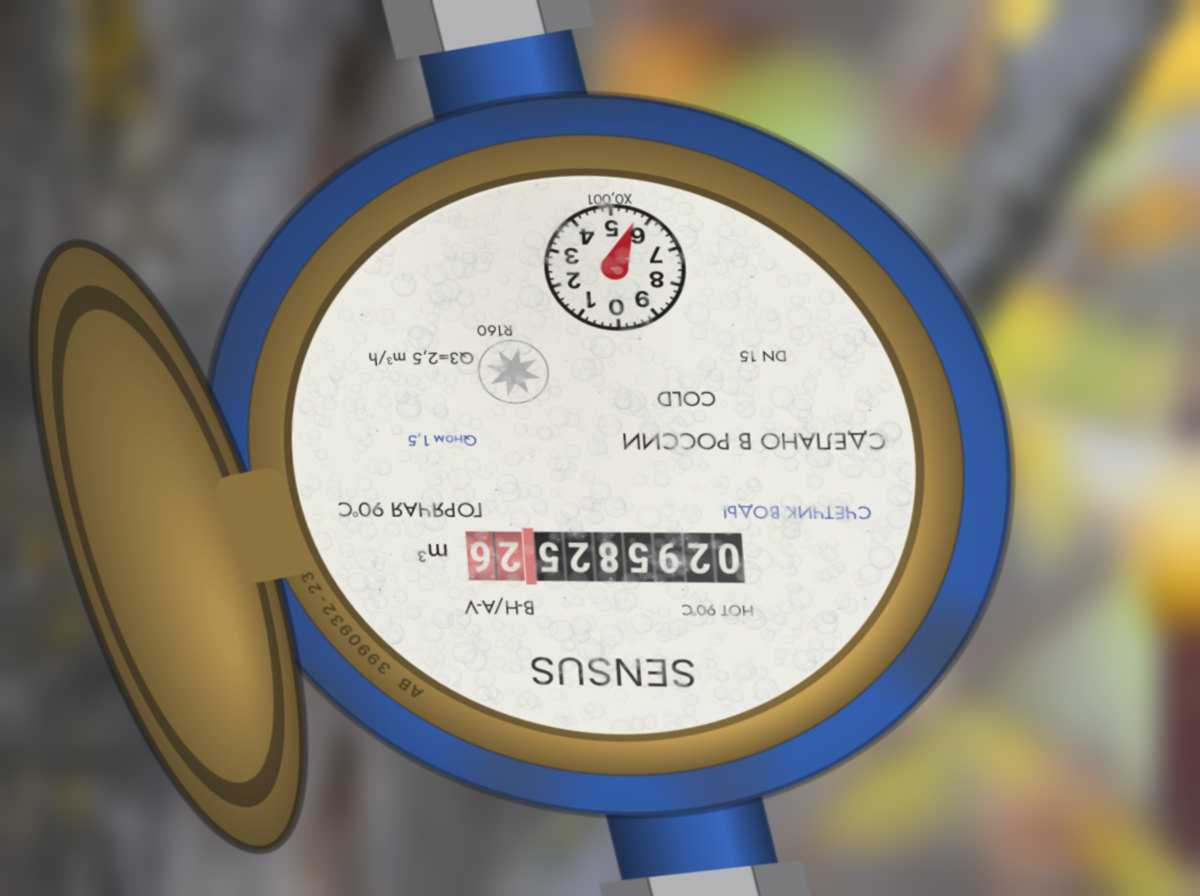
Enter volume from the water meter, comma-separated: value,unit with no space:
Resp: 295825.265,m³
